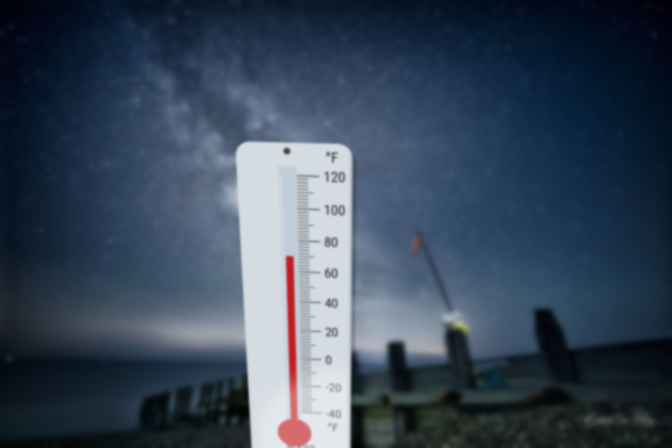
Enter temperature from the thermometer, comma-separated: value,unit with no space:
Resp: 70,°F
